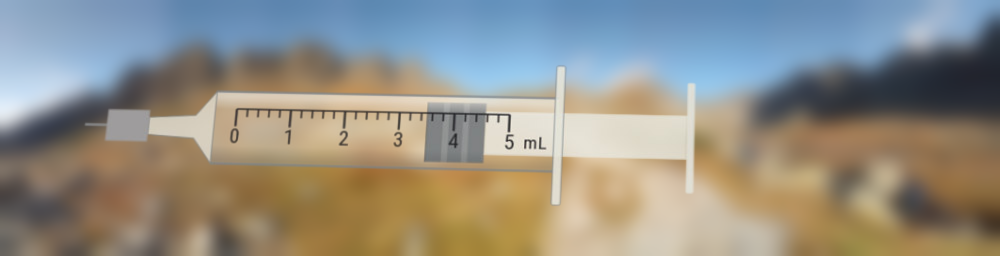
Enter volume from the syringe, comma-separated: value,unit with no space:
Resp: 3.5,mL
